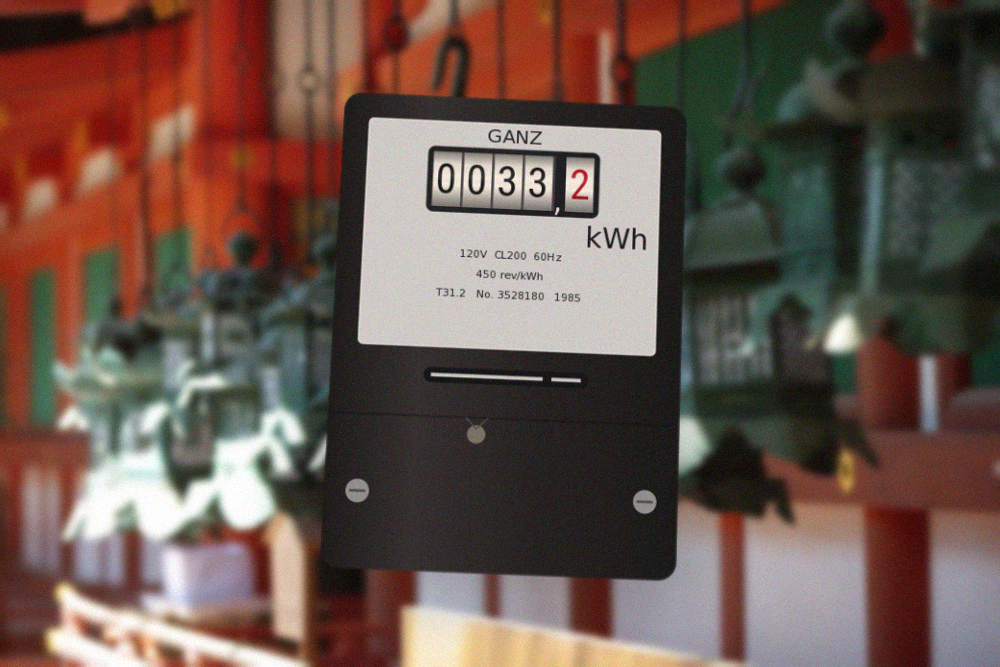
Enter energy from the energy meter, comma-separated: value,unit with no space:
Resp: 33.2,kWh
